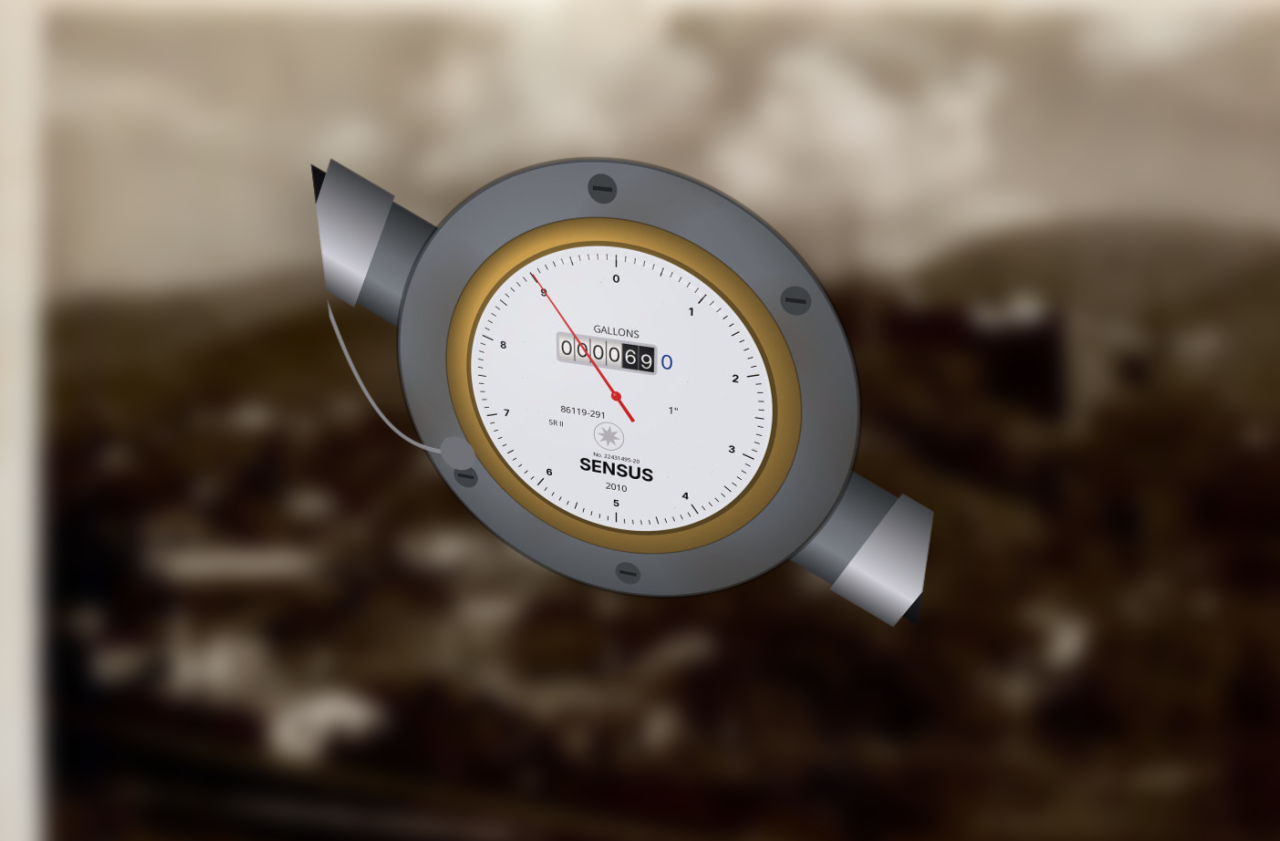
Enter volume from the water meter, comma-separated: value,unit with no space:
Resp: 689.0,gal
